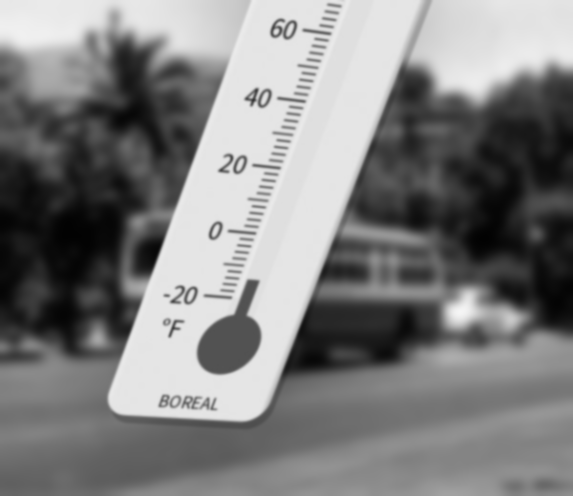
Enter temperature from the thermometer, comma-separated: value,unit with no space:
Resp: -14,°F
